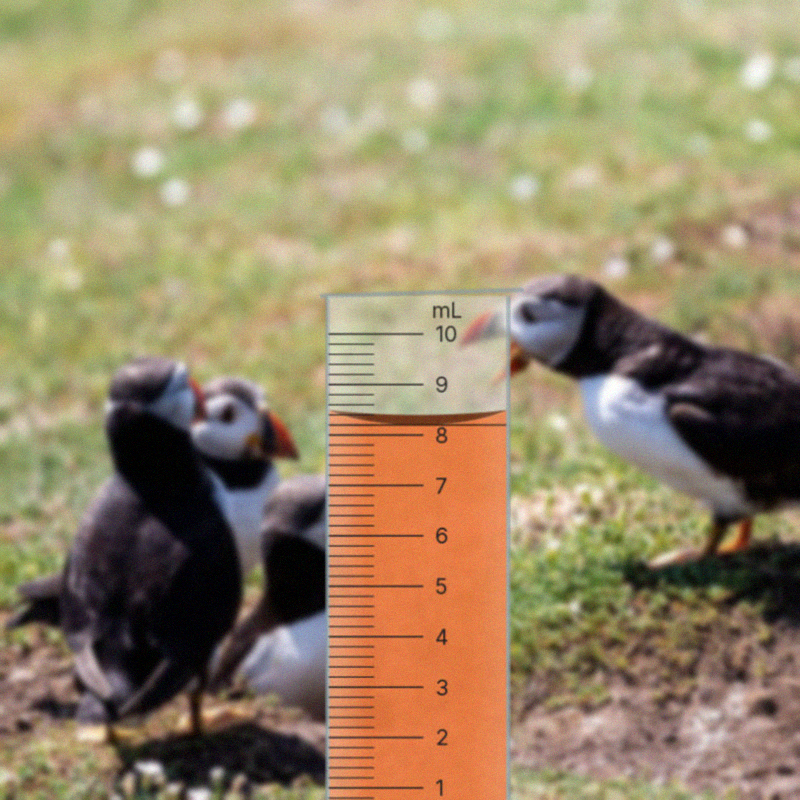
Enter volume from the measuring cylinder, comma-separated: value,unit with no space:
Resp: 8.2,mL
